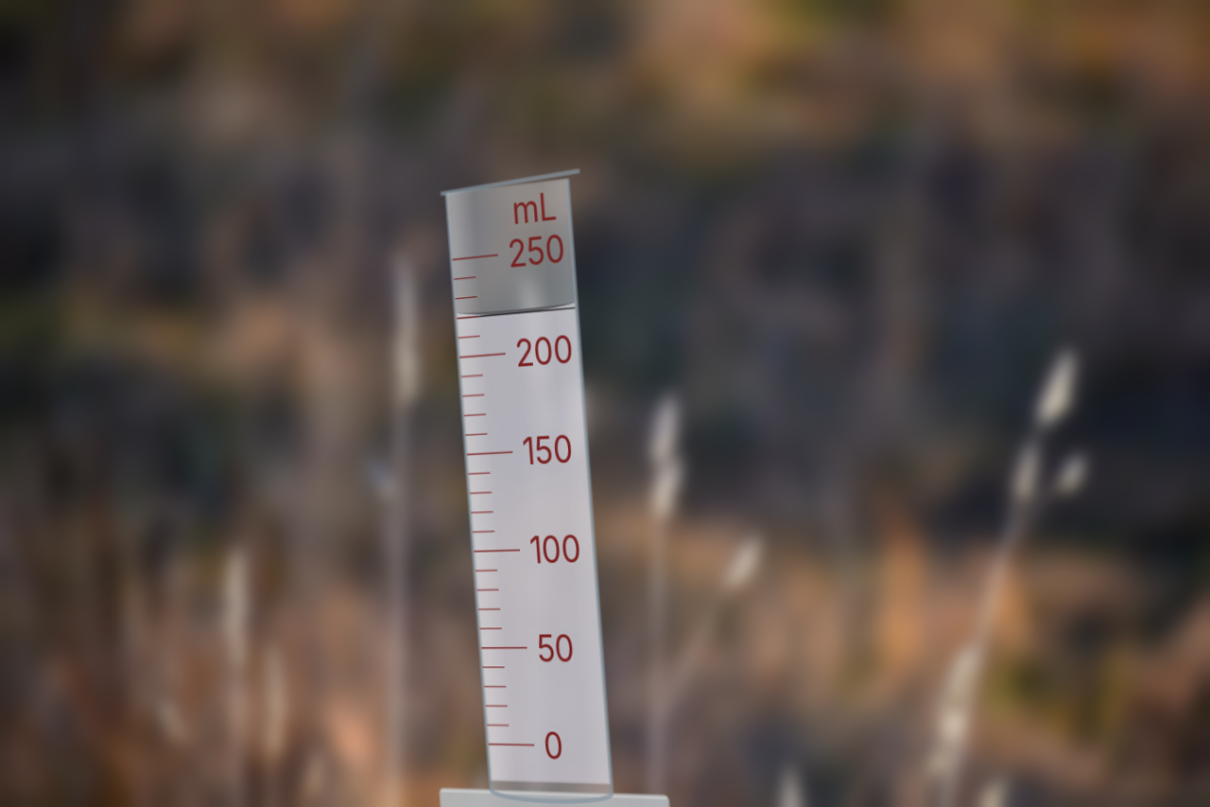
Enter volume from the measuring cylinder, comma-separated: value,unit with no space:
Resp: 220,mL
